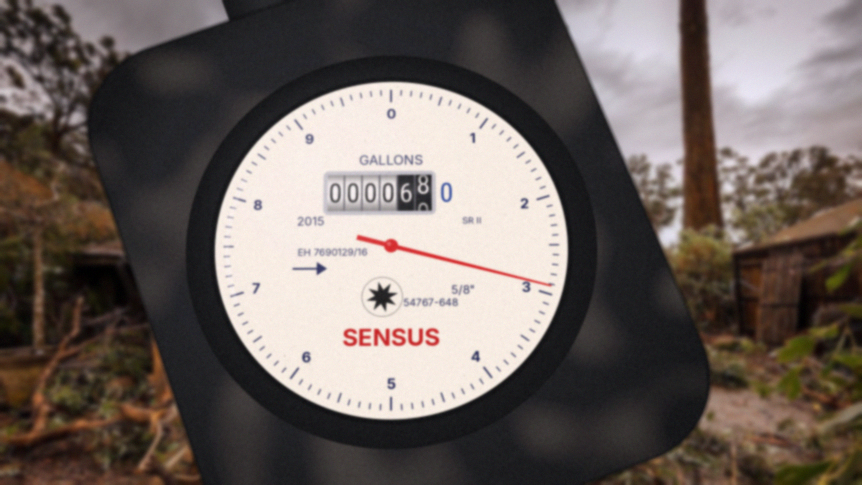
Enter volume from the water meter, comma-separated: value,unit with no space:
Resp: 682.9,gal
